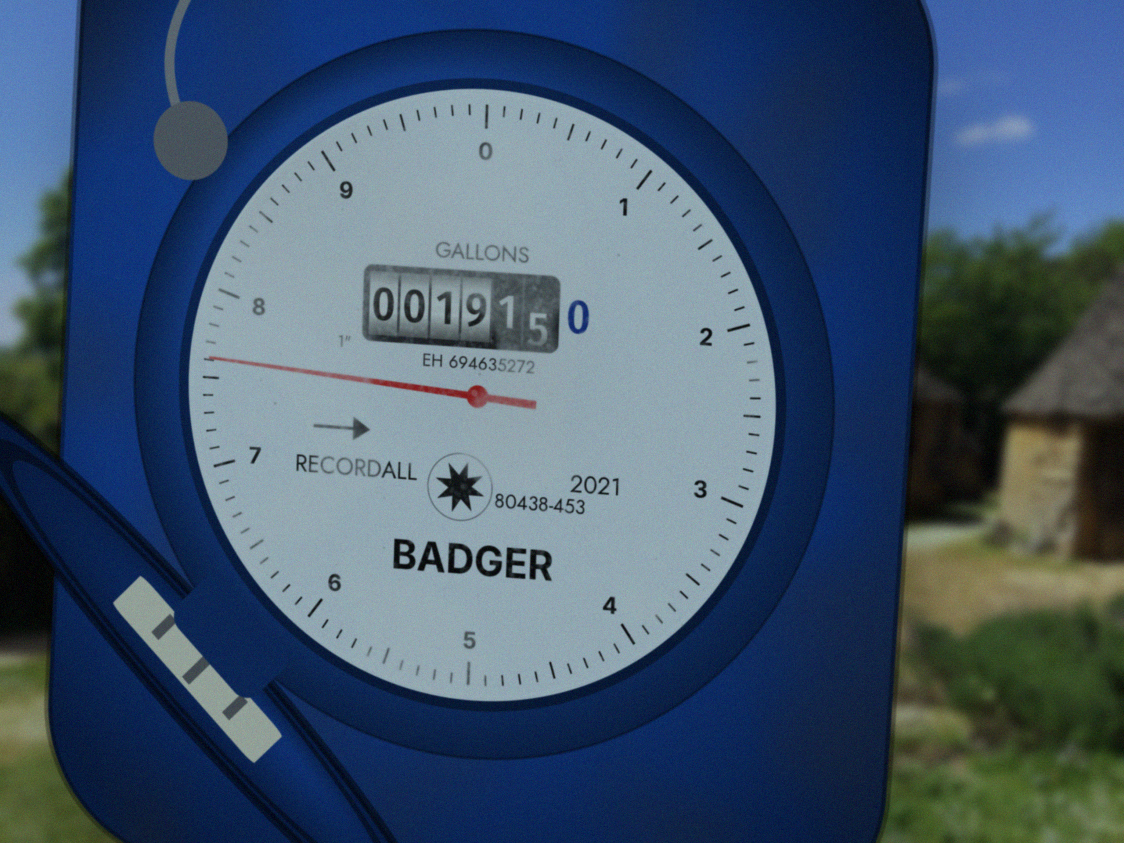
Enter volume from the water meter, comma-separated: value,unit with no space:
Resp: 19147.6,gal
